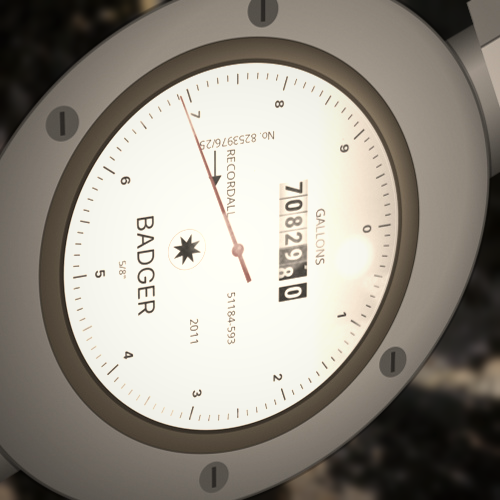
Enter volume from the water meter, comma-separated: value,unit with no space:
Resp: 7082976.9,gal
